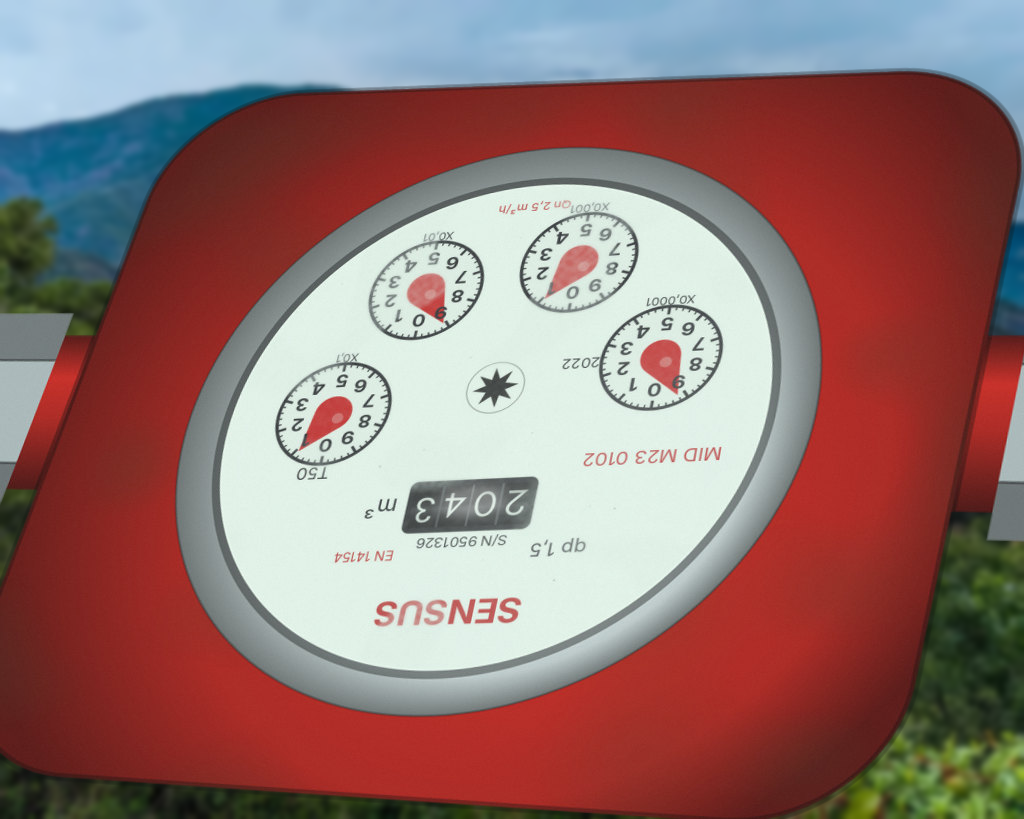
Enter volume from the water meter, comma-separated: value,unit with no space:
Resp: 2043.0909,m³
